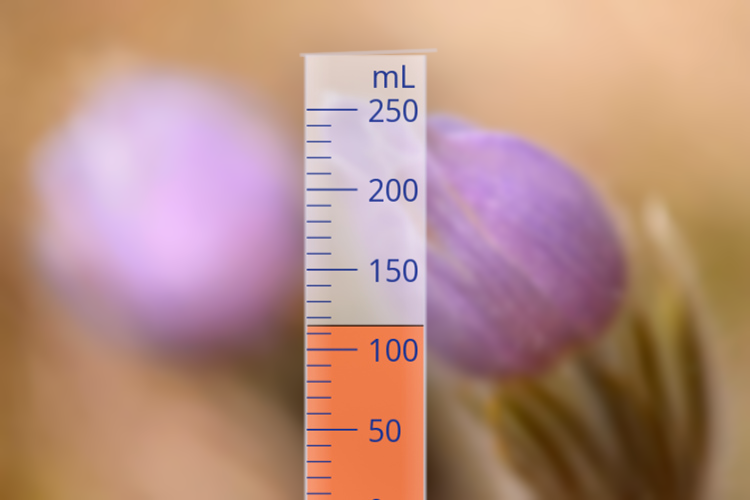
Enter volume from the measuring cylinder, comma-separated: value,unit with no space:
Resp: 115,mL
